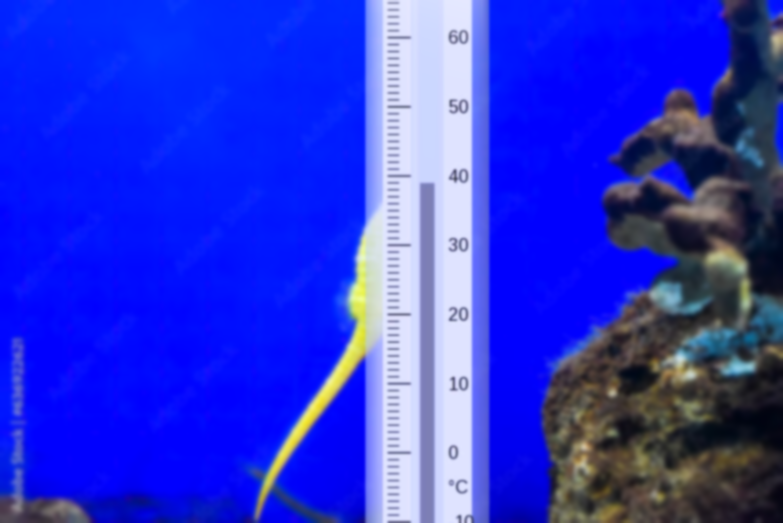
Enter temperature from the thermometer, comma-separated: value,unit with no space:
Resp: 39,°C
